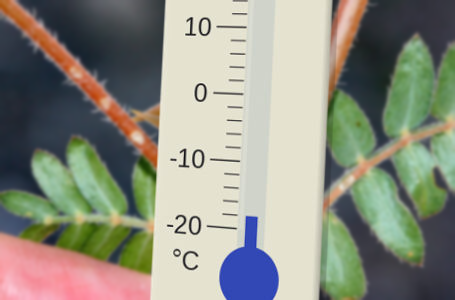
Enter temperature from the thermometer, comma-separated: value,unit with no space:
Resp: -18,°C
